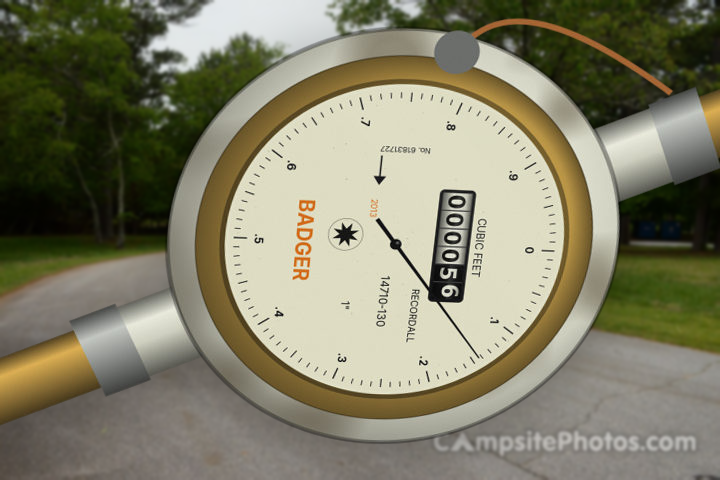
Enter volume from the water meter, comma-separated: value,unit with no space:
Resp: 56.14,ft³
